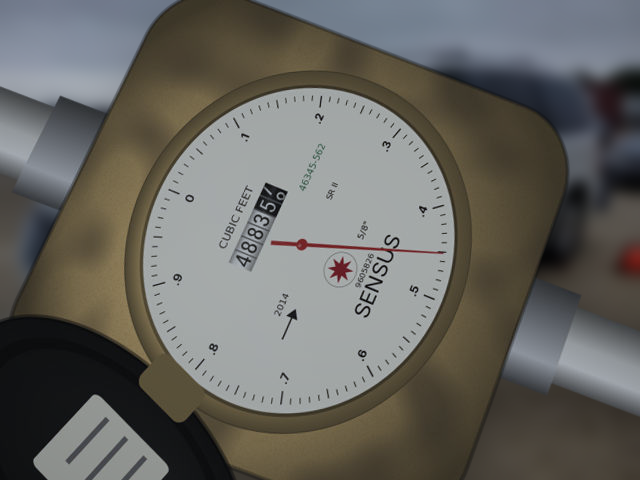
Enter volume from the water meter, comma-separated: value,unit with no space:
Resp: 488357.45,ft³
